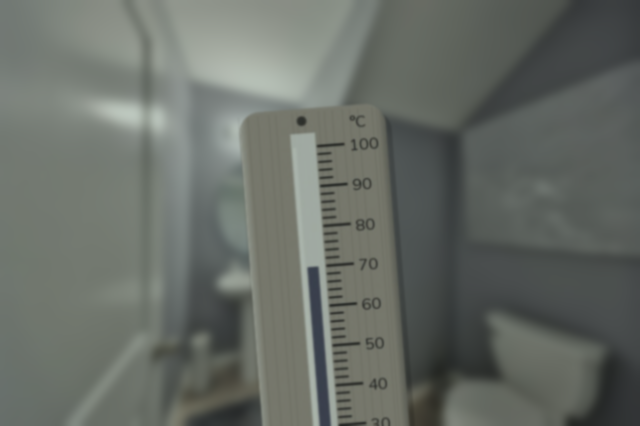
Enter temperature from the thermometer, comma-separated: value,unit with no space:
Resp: 70,°C
